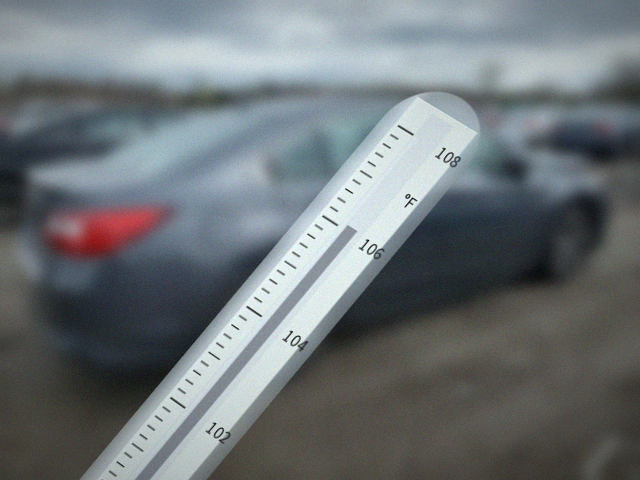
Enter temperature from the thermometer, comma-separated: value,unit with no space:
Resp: 106.1,°F
